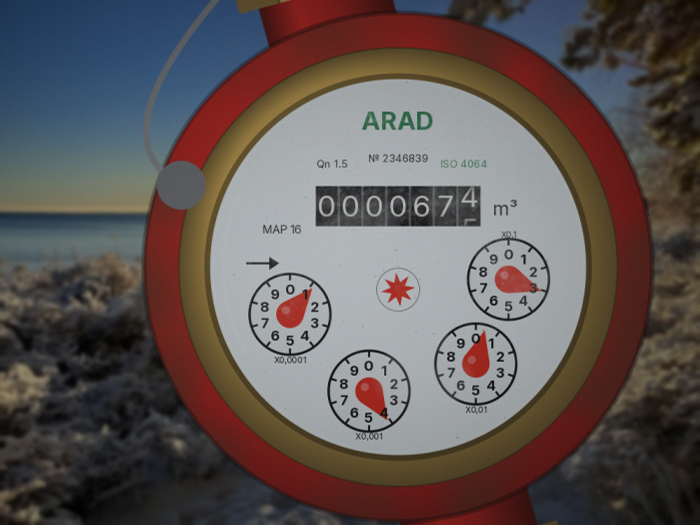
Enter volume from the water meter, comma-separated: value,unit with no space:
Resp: 674.3041,m³
